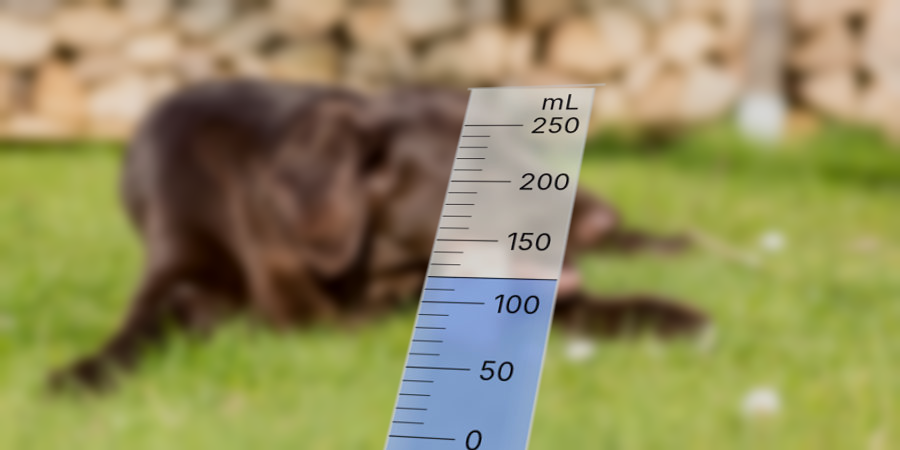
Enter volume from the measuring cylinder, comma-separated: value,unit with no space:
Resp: 120,mL
